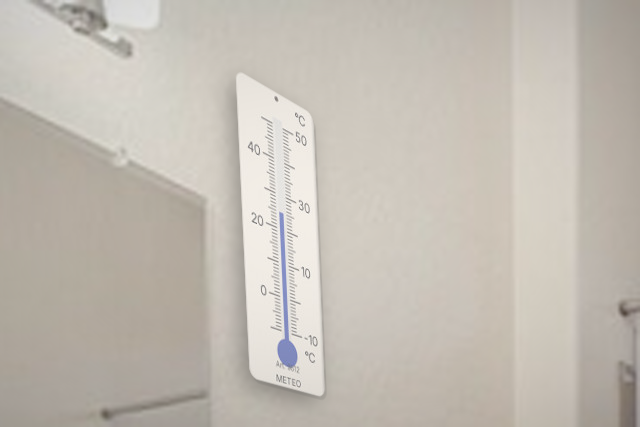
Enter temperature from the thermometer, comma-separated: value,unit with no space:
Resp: 25,°C
